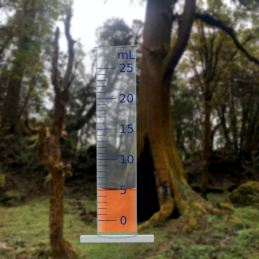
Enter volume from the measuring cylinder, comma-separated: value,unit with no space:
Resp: 5,mL
